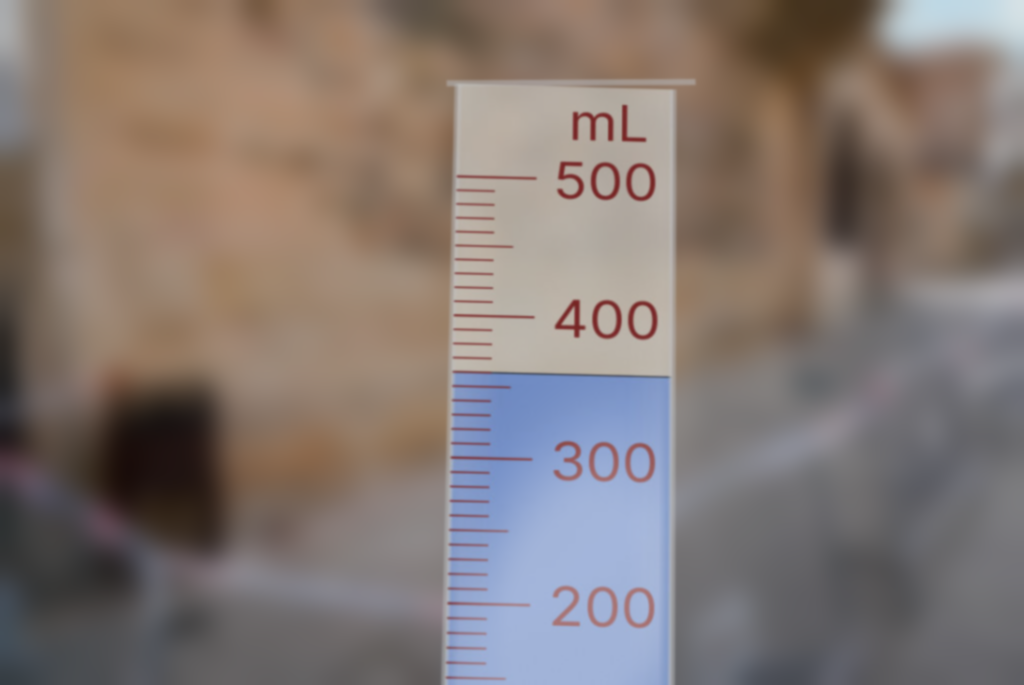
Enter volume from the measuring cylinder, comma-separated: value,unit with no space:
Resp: 360,mL
